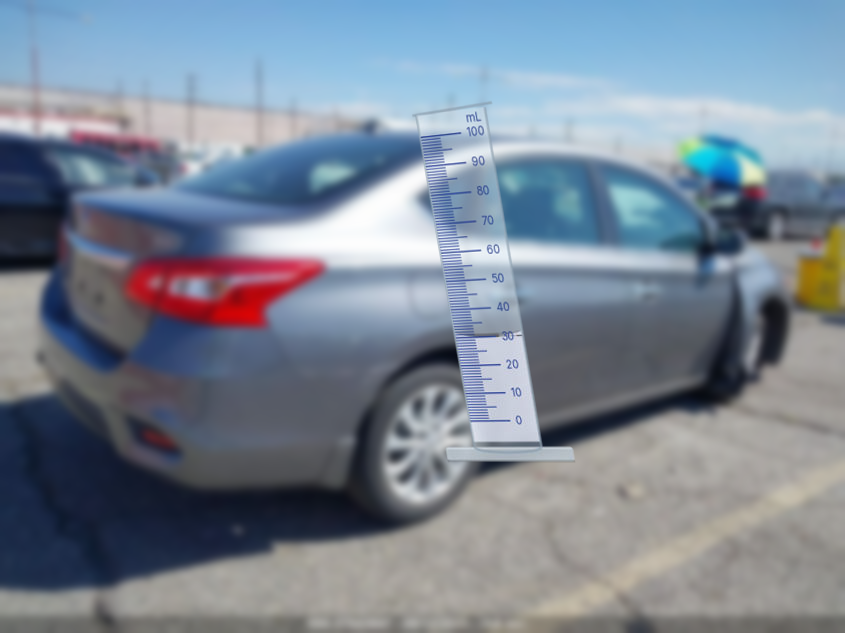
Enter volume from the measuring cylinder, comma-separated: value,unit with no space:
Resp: 30,mL
